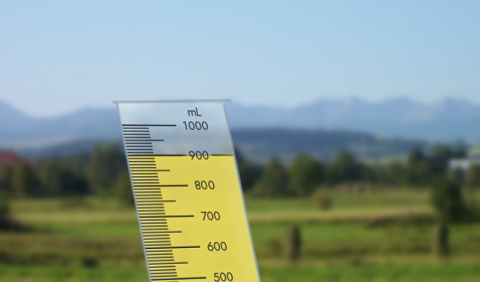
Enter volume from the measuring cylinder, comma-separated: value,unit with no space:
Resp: 900,mL
